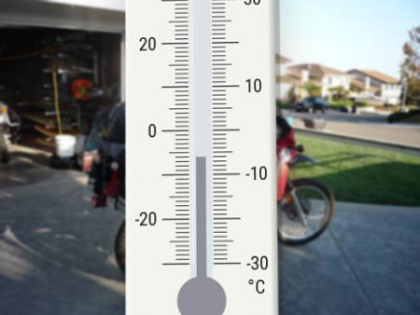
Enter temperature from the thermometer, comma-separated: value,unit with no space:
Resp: -6,°C
